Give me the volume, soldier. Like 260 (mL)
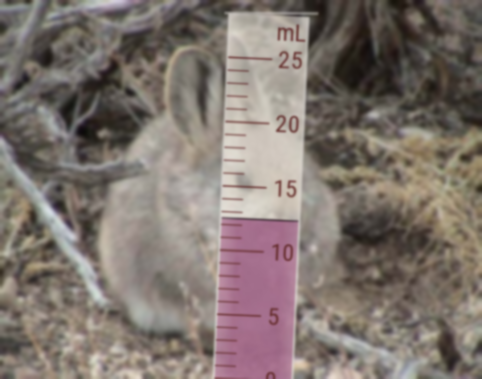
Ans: 12.5 (mL)
